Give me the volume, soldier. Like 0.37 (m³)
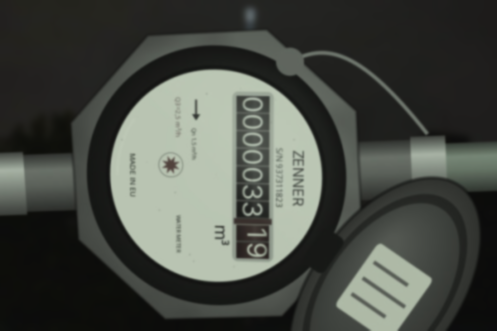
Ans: 33.19 (m³)
